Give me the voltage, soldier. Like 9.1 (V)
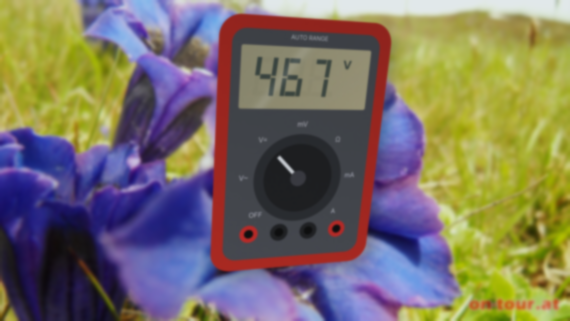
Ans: 467 (V)
